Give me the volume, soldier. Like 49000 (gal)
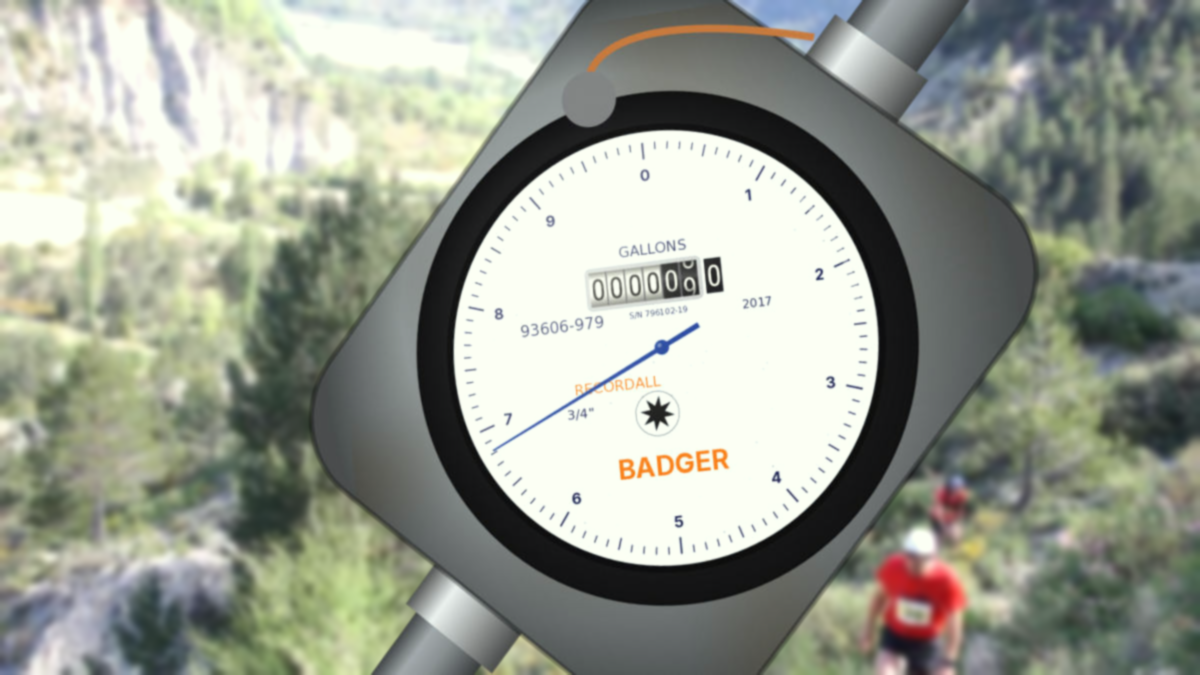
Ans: 86.8 (gal)
